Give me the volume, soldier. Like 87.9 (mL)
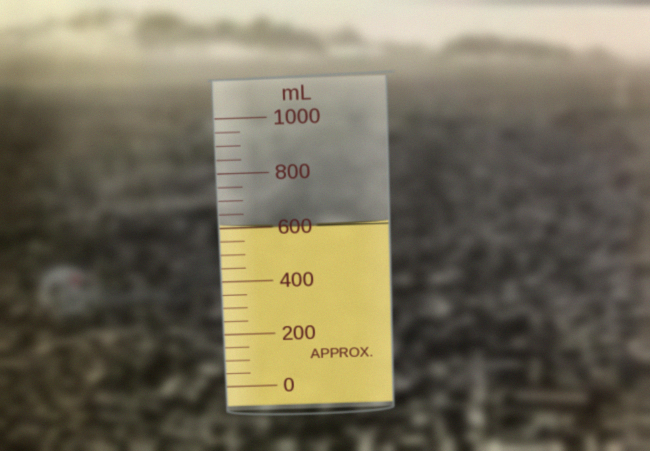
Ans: 600 (mL)
